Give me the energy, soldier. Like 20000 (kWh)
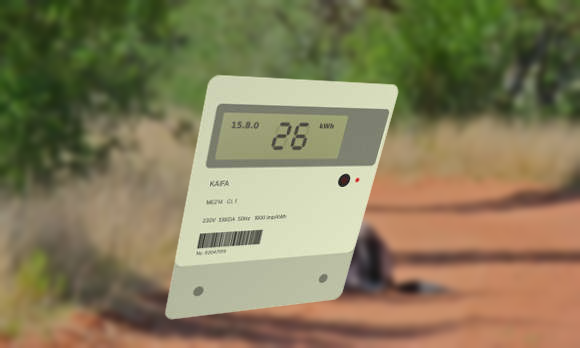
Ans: 26 (kWh)
